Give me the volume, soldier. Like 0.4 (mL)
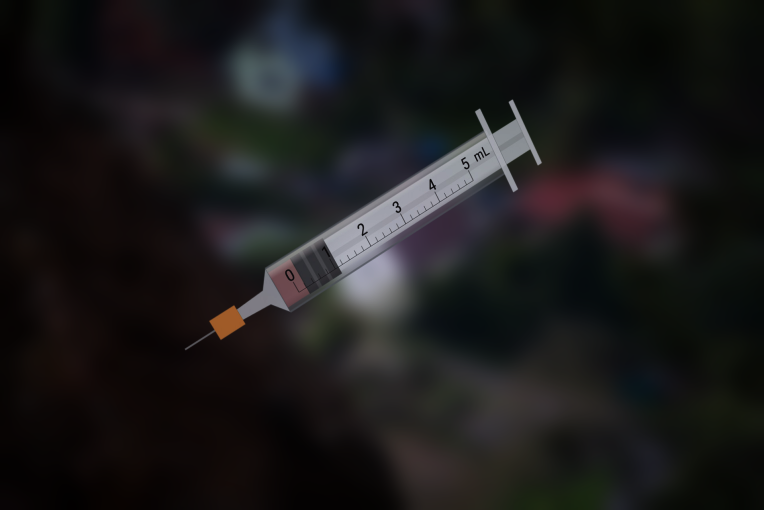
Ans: 0.2 (mL)
